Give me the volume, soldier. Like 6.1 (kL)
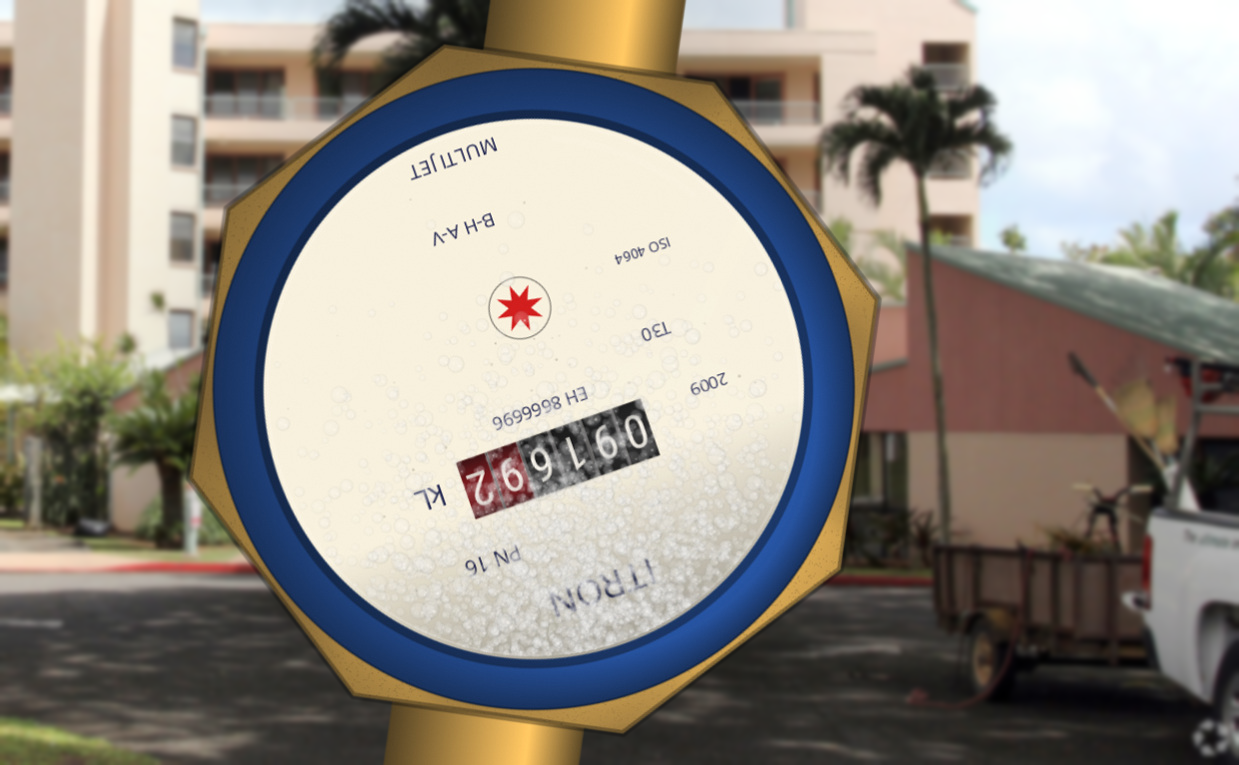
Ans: 916.92 (kL)
